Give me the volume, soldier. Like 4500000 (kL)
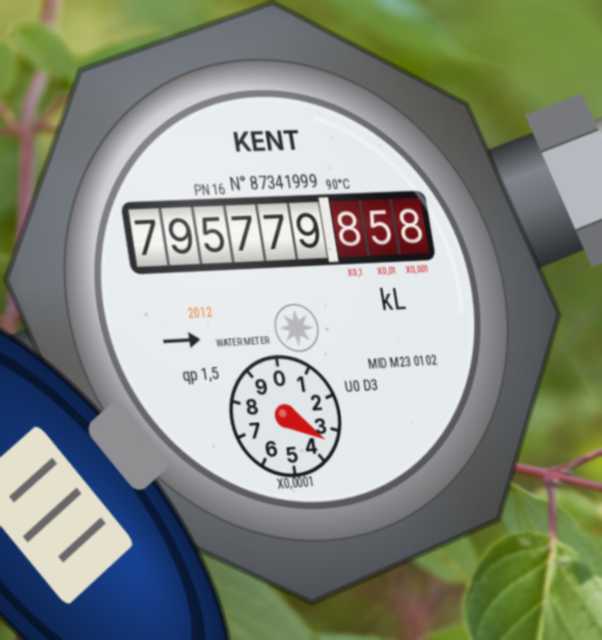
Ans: 795779.8583 (kL)
